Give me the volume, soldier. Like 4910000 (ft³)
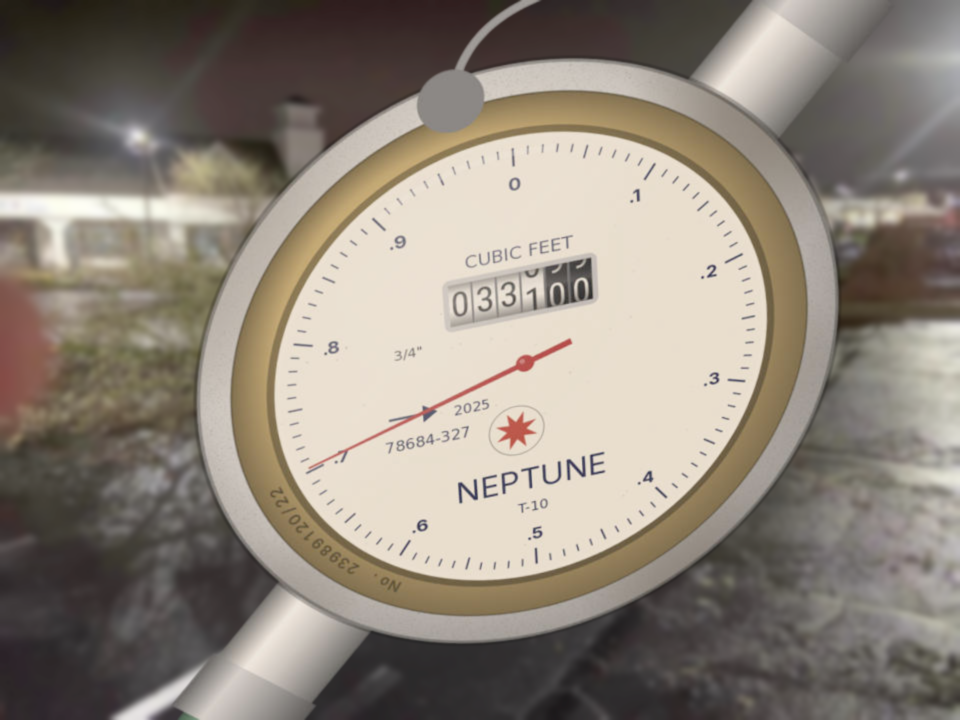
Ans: 33099.70 (ft³)
